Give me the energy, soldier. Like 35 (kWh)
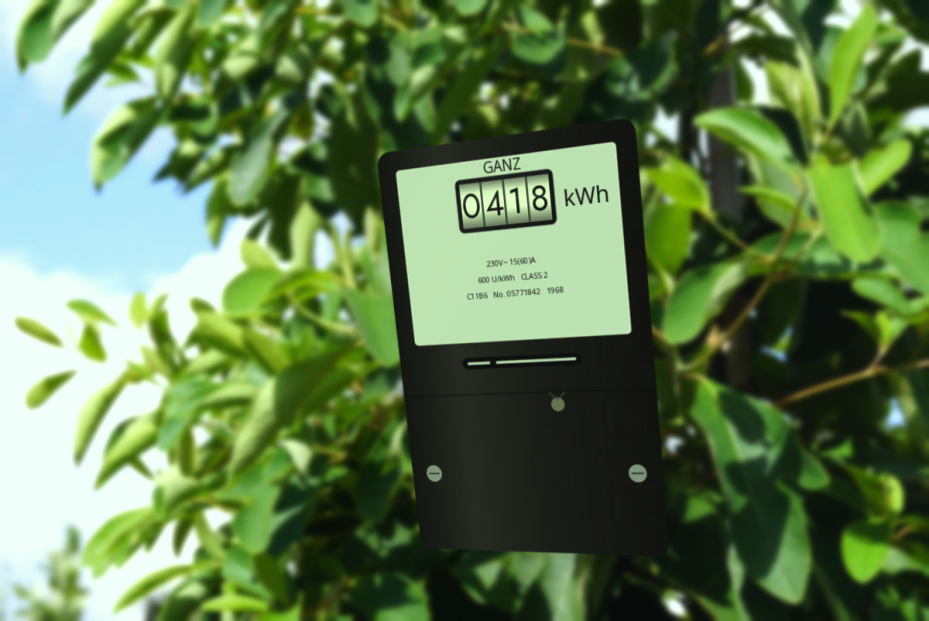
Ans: 418 (kWh)
